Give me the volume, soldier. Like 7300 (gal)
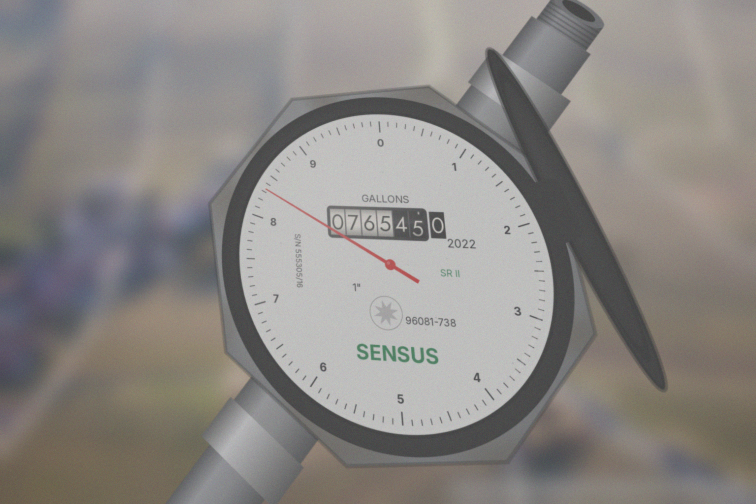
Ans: 765448.3 (gal)
